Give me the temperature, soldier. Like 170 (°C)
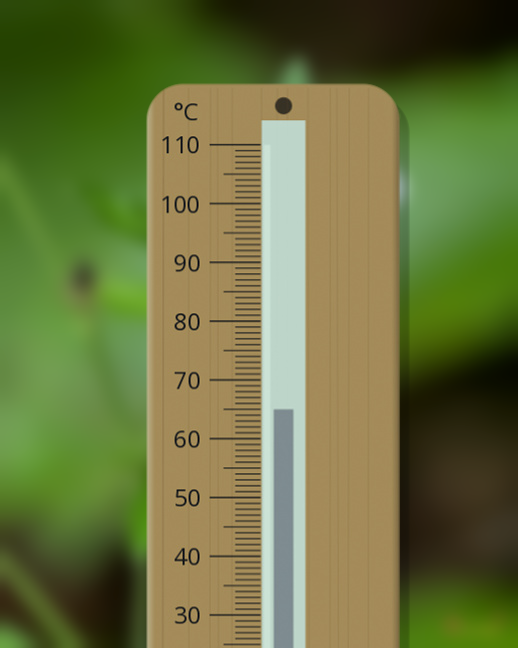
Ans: 65 (°C)
